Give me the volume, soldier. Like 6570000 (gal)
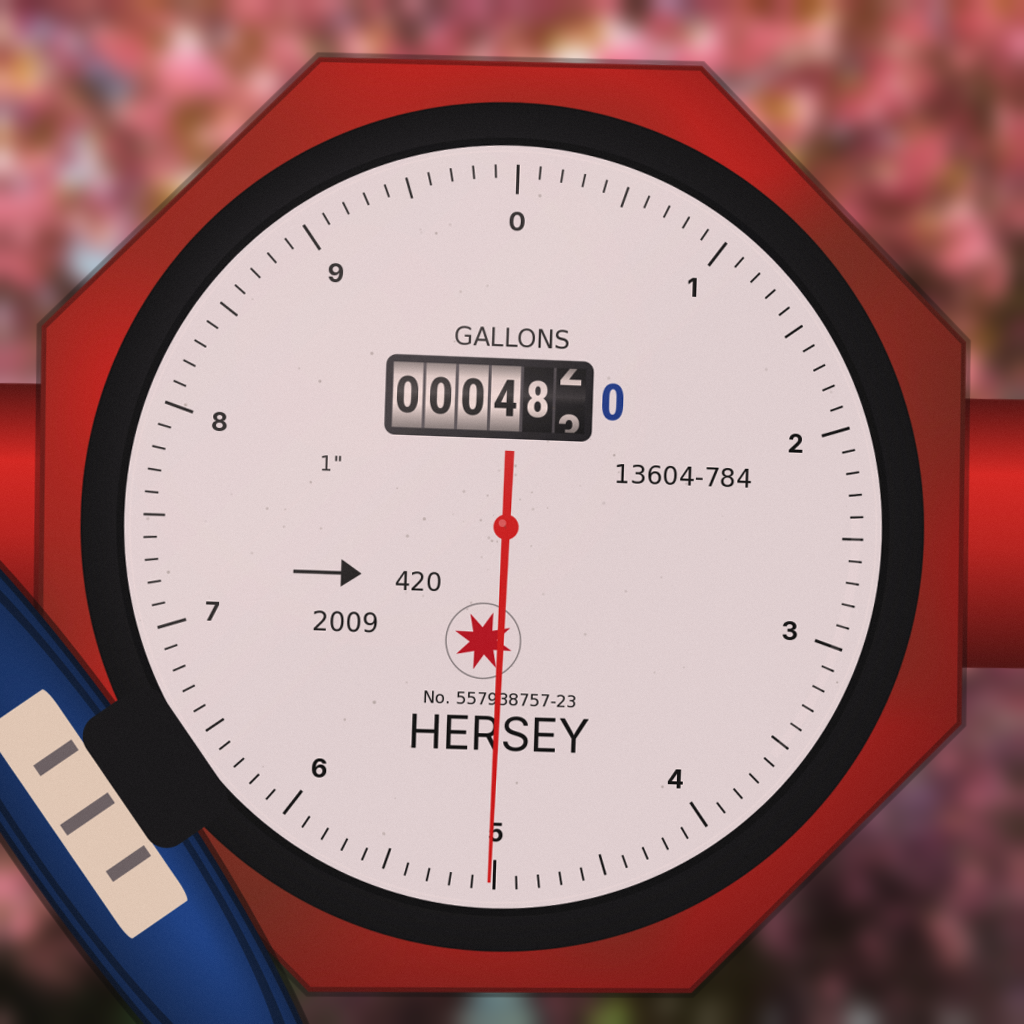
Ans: 4825.0 (gal)
